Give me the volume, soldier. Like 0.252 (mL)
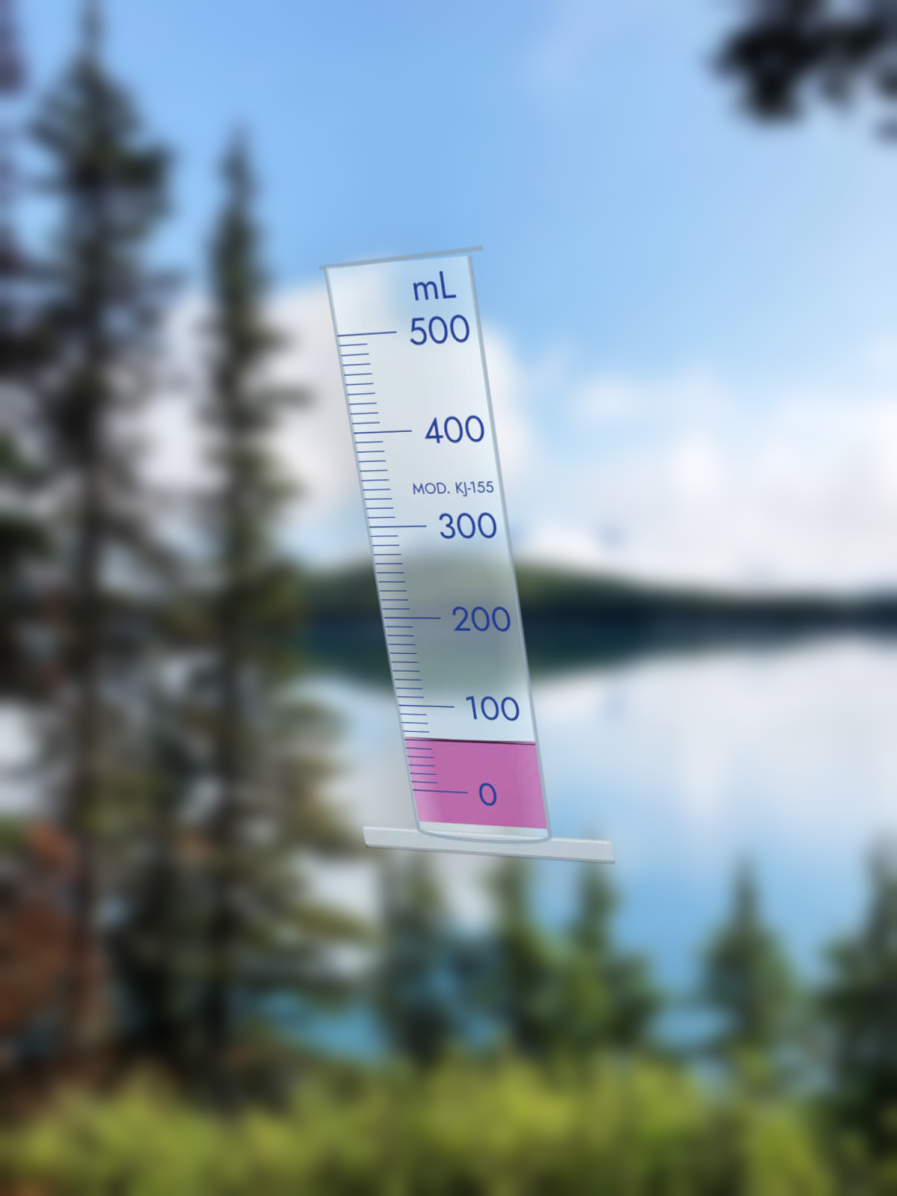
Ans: 60 (mL)
